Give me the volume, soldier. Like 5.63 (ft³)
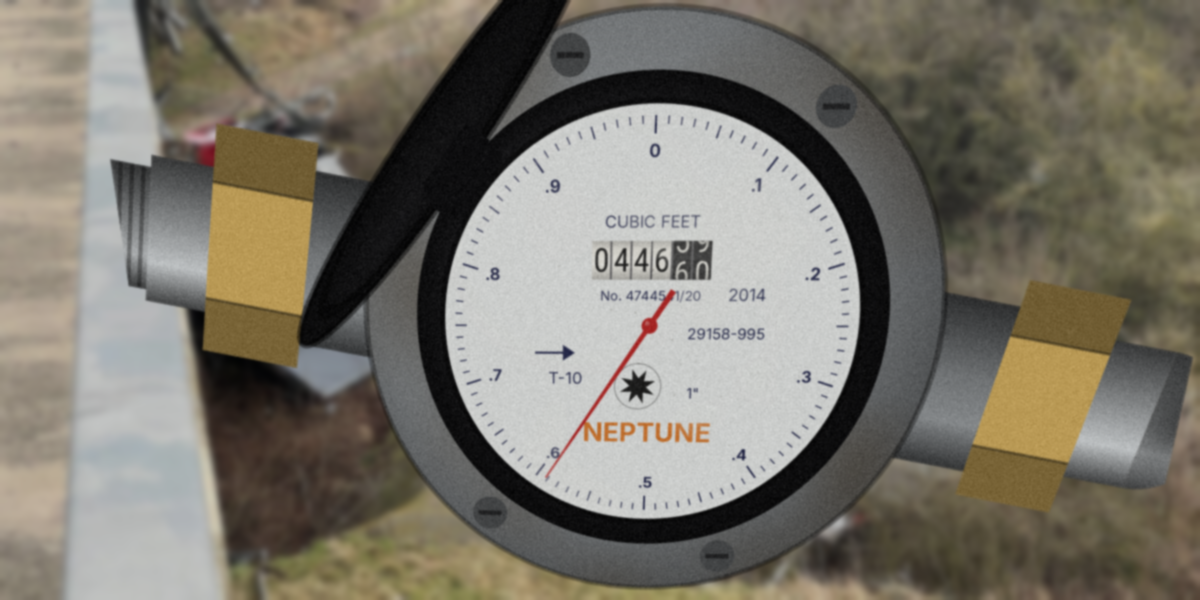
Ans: 44659.59 (ft³)
